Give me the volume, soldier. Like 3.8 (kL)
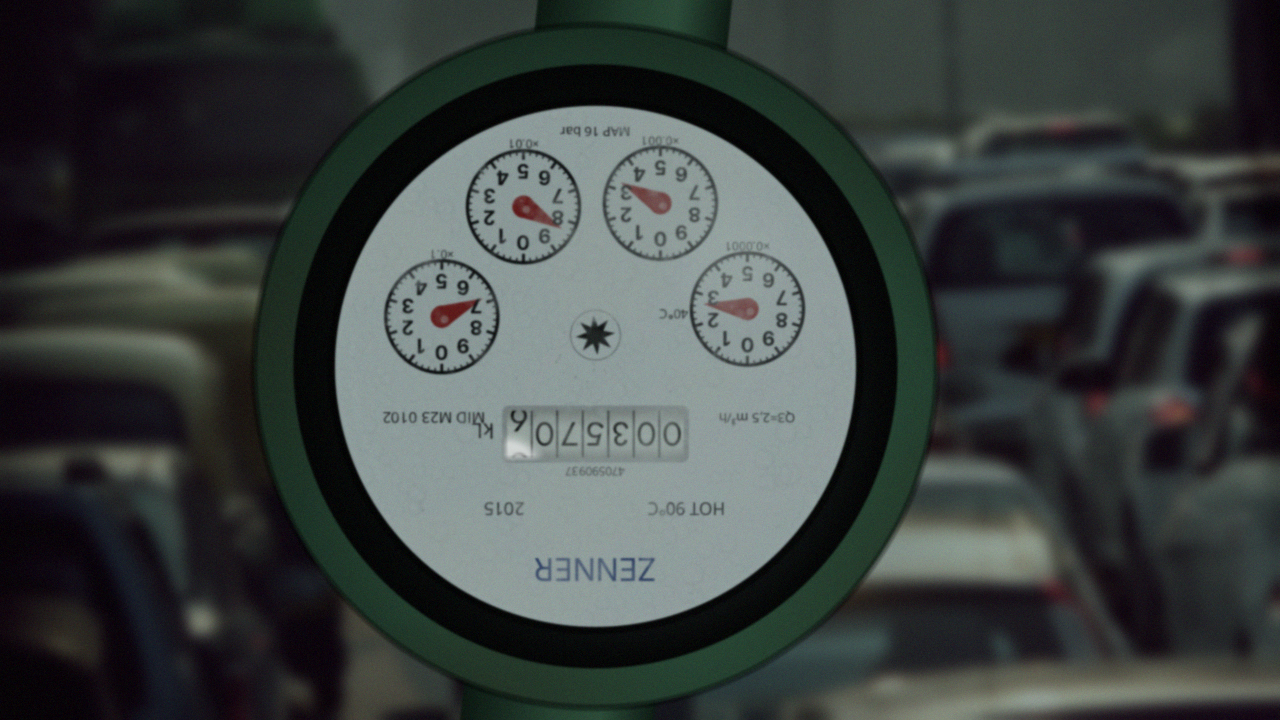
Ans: 35705.6832 (kL)
